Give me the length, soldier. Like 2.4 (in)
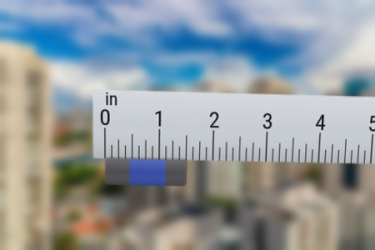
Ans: 1.5 (in)
